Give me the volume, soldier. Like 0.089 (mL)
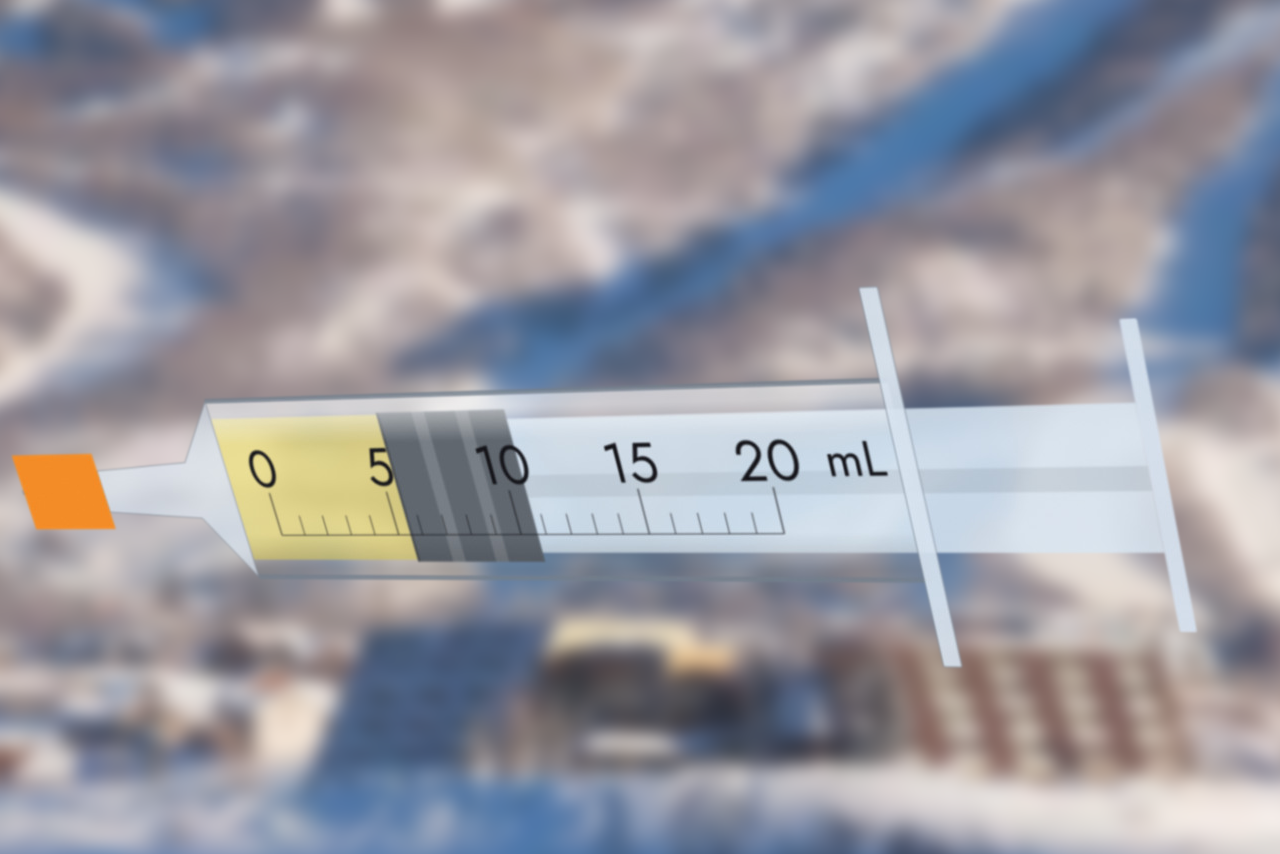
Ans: 5.5 (mL)
